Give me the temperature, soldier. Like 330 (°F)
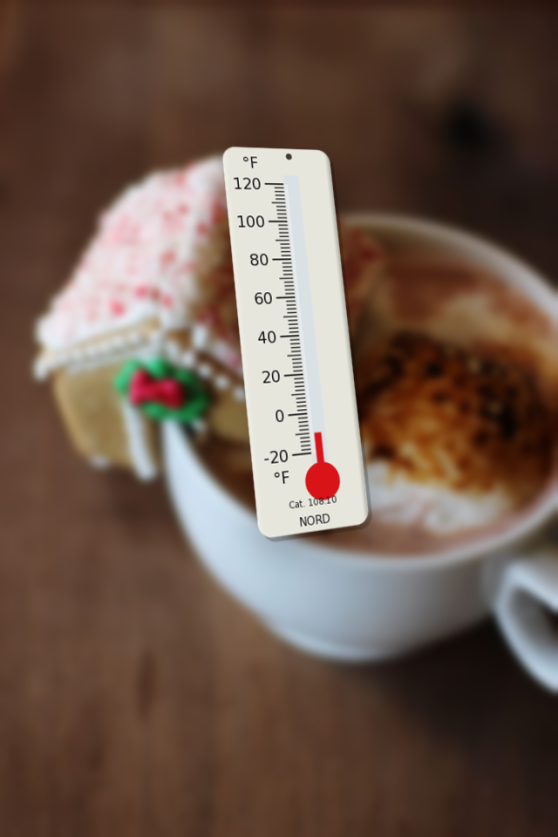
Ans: -10 (°F)
